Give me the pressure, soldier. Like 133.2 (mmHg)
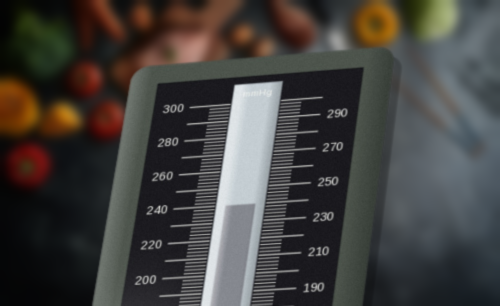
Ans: 240 (mmHg)
